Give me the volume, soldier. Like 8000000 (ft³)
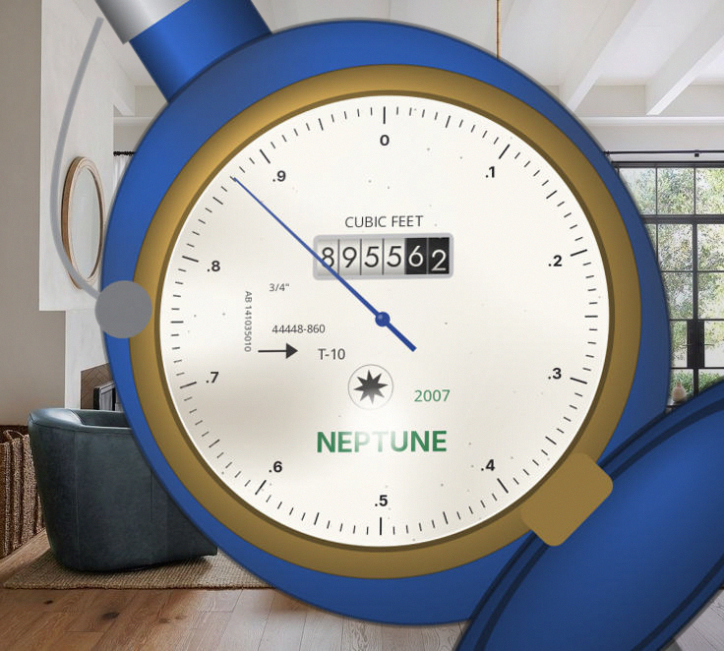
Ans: 895561.87 (ft³)
